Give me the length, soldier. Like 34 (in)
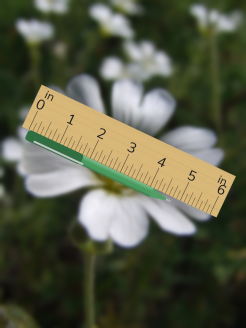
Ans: 4.75 (in)
